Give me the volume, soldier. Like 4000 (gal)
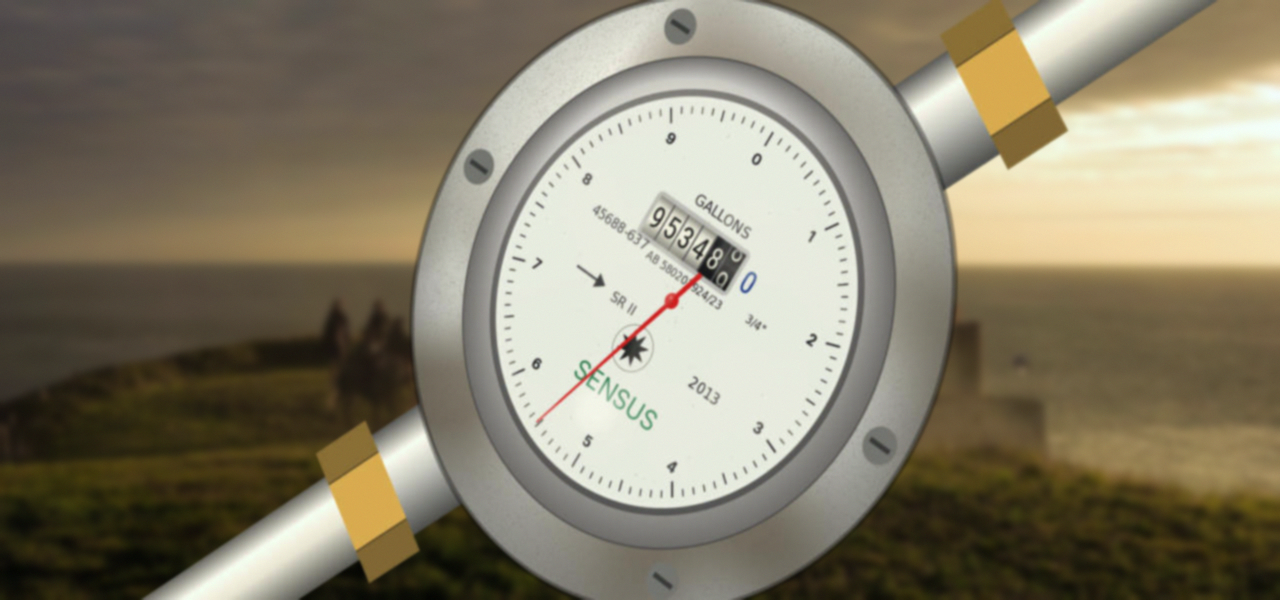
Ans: 9534885.5 (gal)
